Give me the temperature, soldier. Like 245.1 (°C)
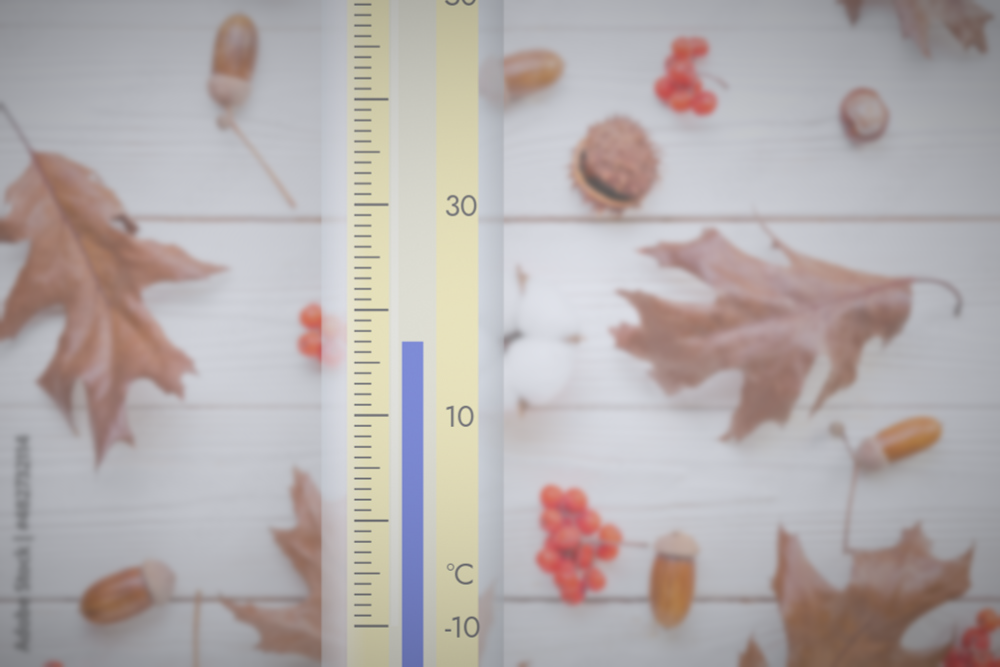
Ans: 17 (°C)
